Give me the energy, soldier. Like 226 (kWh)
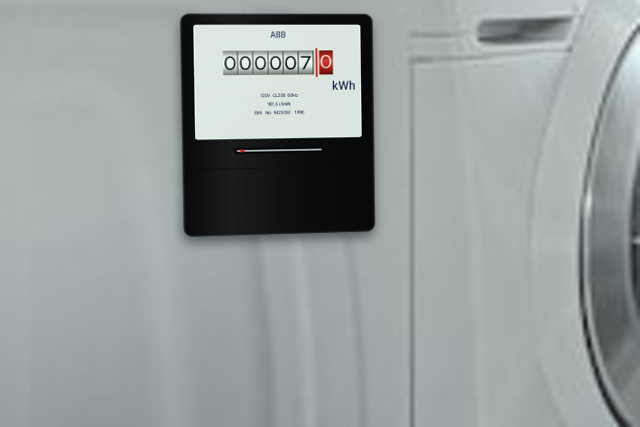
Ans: 7.0 (kWh)
